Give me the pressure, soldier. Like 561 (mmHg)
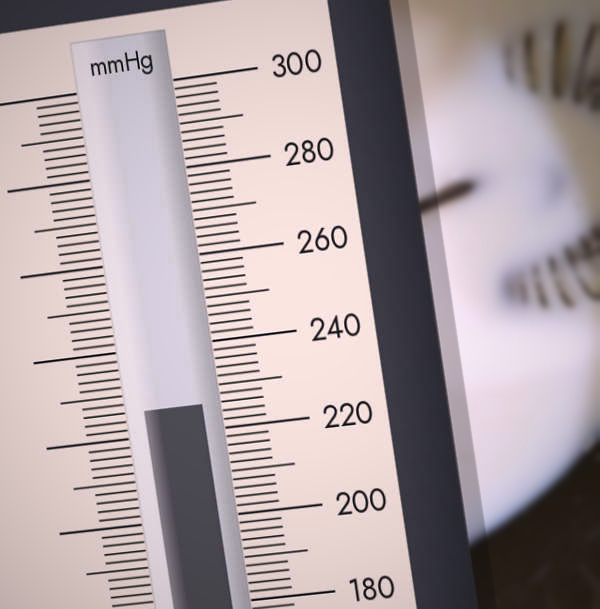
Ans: 226 (mmHg)
